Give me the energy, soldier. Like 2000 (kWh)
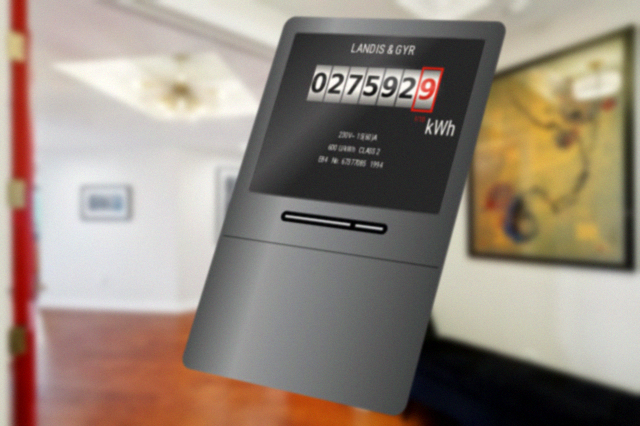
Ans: 27592.9 (kWh)
